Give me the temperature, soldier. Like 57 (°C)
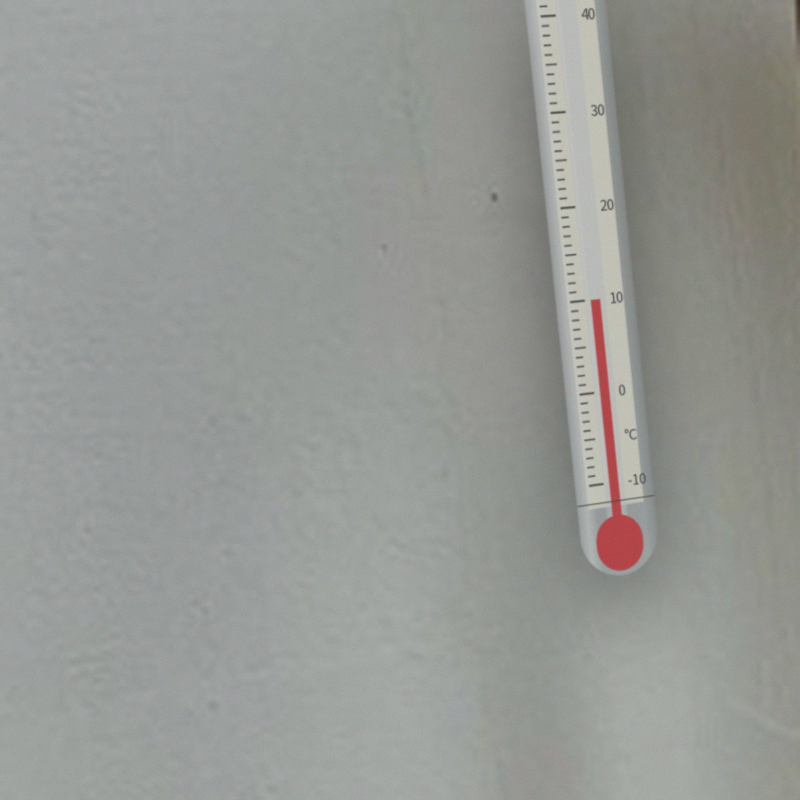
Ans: 10 (°C)
